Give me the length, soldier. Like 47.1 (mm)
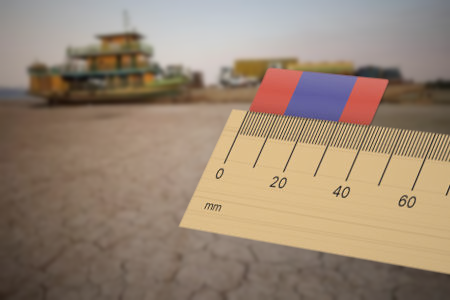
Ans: 40 (mm)
